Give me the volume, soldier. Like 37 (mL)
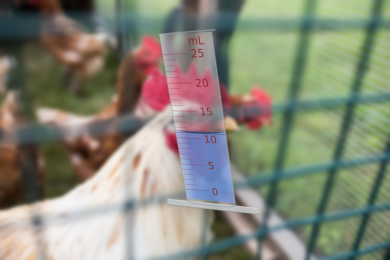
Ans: 11 (mL)
